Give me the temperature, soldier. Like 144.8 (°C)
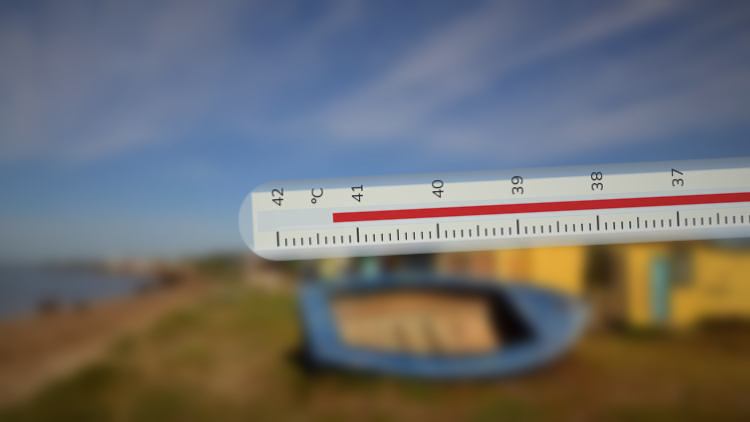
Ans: 41.3 (°C)
